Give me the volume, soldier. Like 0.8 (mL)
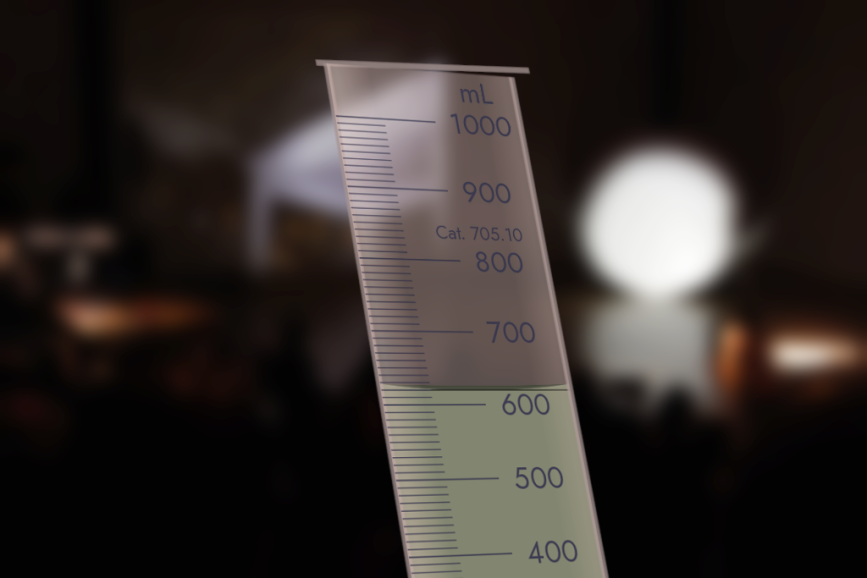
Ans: 620 (mL)
